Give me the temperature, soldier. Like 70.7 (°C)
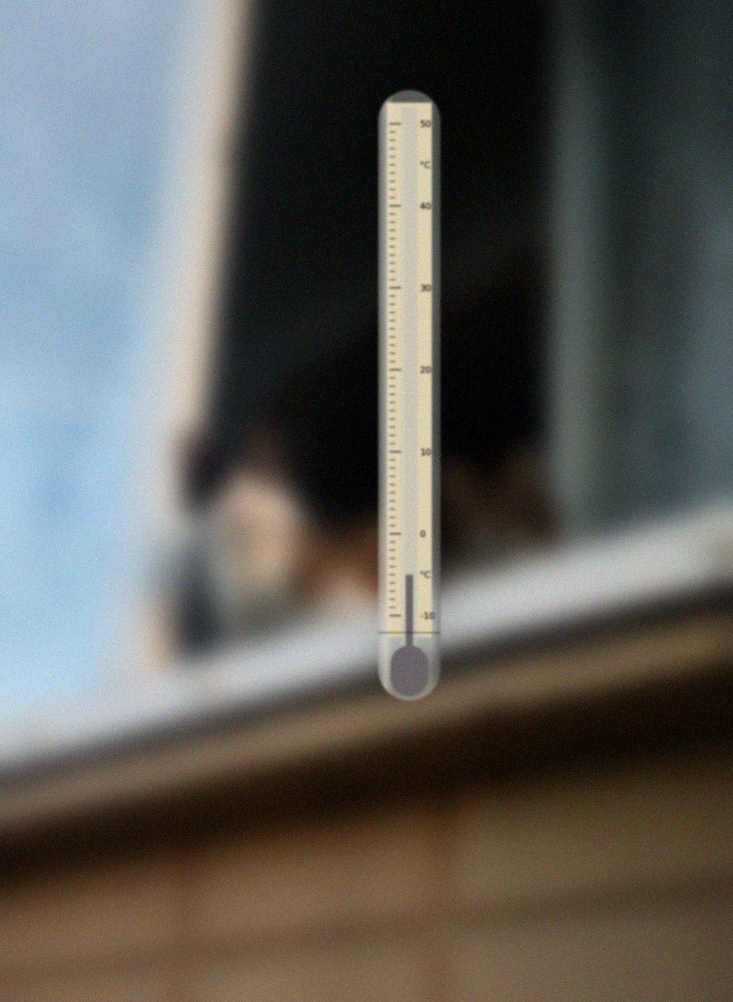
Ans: -5 (°C)
